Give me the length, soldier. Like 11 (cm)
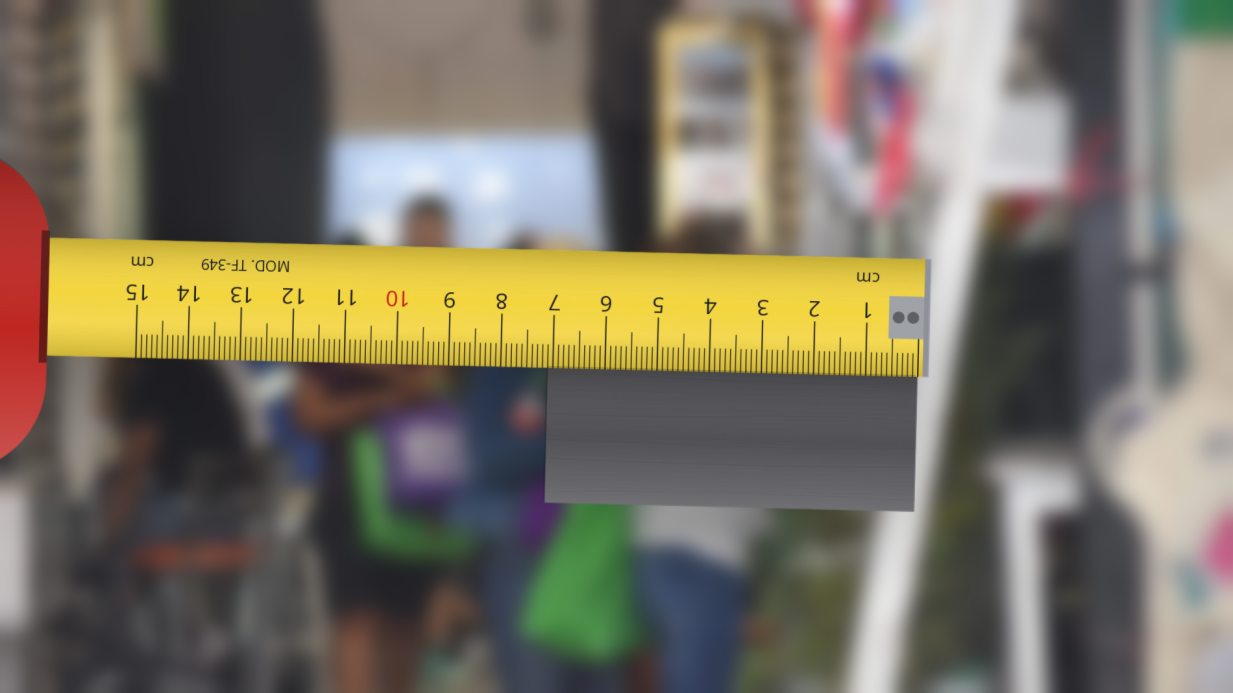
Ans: 7.1 (cm)
